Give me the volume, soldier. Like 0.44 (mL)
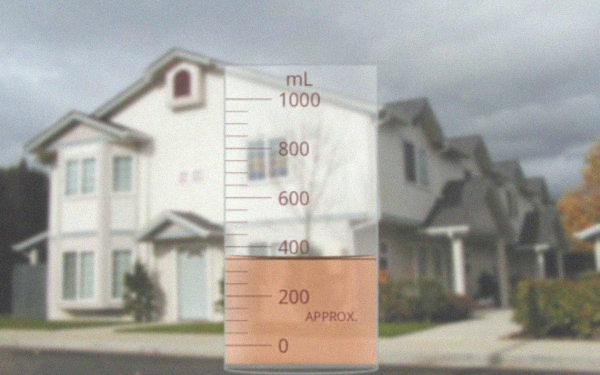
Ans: 350 (mL)
